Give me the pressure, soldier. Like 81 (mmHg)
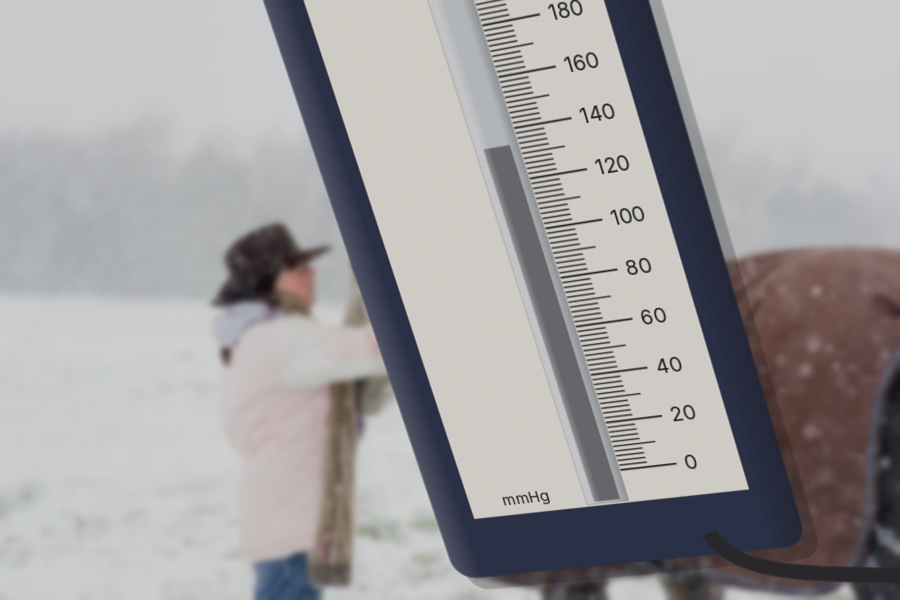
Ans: 134 (mmHg)
